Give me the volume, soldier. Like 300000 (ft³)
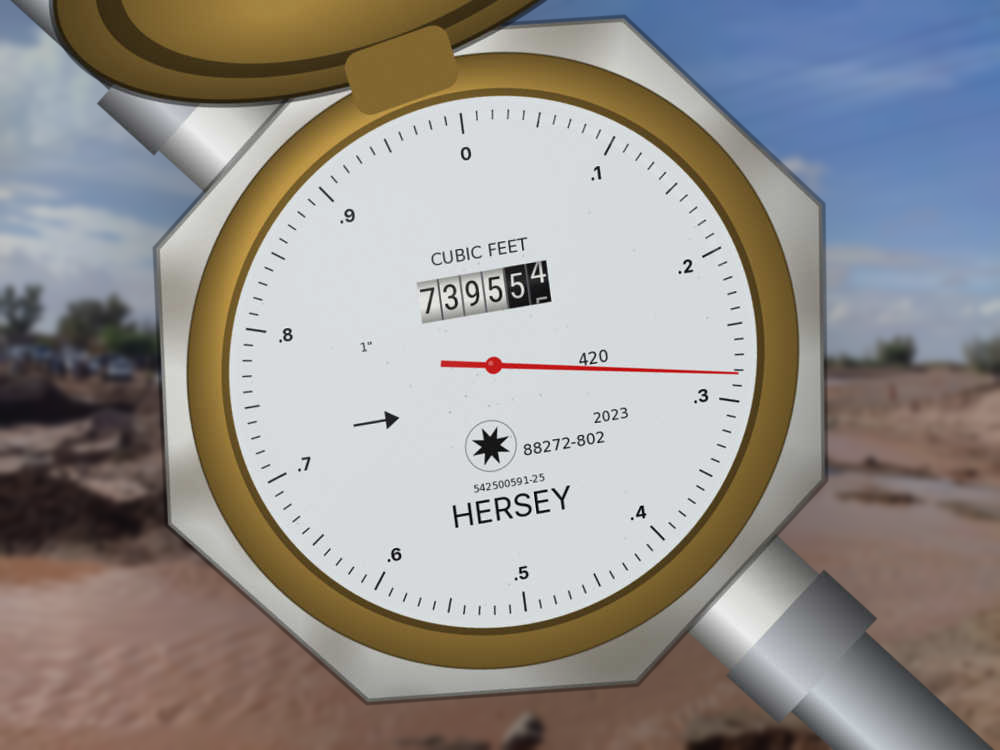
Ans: 739554.28 (ft³)
